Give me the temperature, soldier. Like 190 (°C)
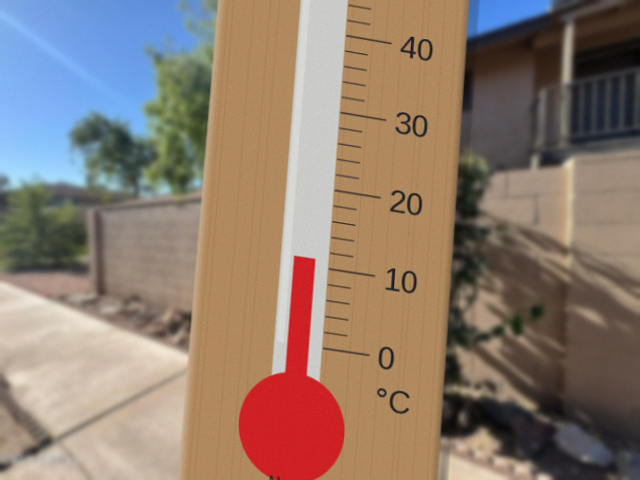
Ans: 11 (°C)
